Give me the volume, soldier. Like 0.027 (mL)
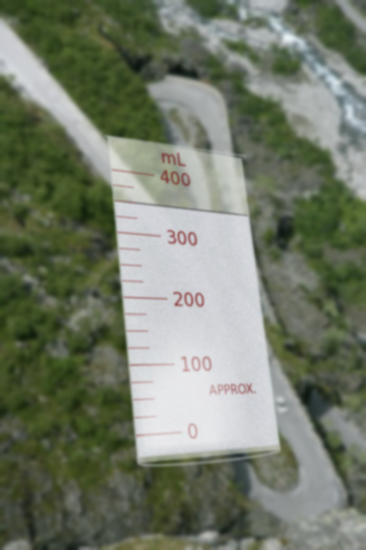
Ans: 350 (mL)
